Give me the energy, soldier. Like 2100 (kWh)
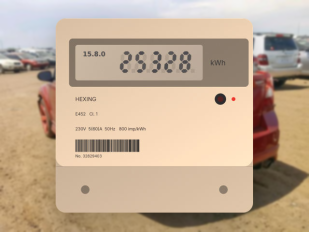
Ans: 25328 (kWh)
